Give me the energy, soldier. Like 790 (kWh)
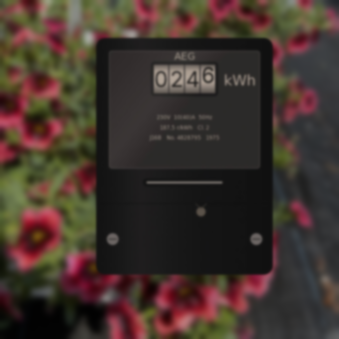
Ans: 246 (kWh)
